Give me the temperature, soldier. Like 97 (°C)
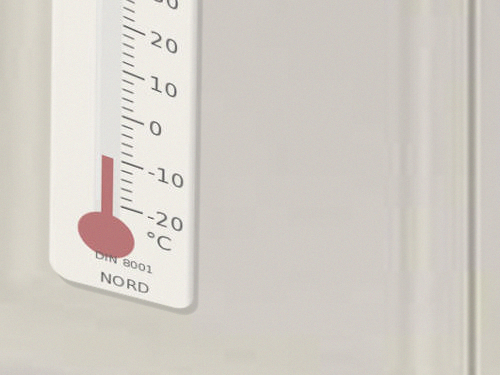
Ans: -10 (°C)
